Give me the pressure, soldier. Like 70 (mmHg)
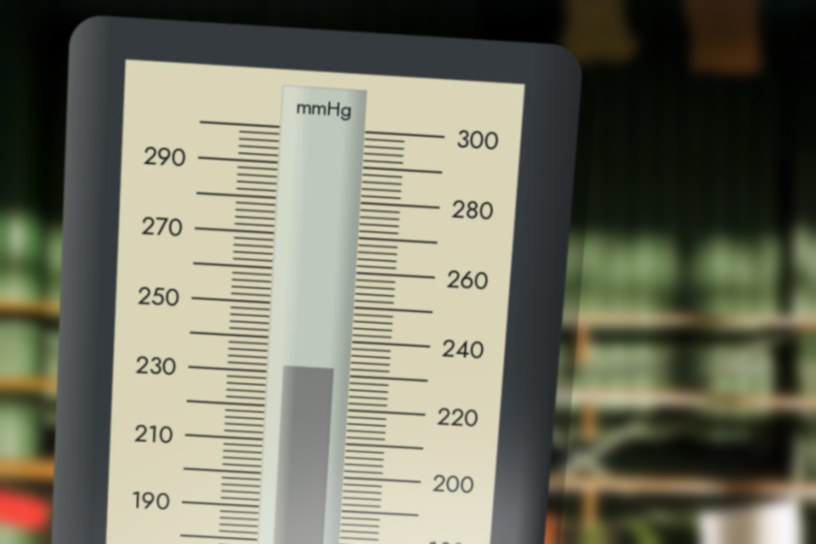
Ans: 232 (mmHg)
